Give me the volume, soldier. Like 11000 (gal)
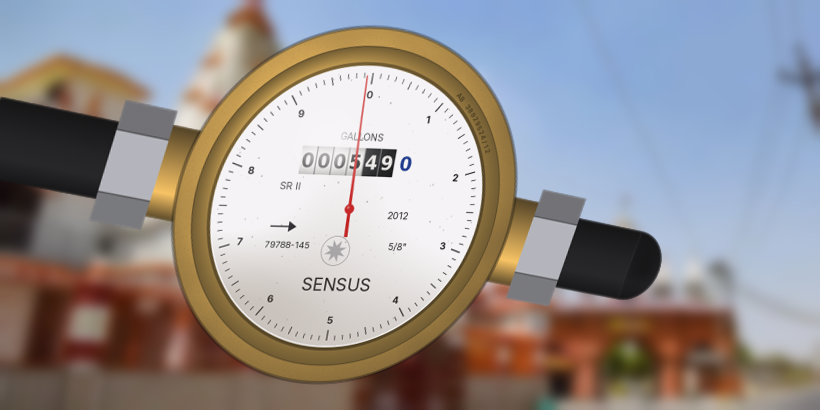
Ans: 5489.9 (gal)
